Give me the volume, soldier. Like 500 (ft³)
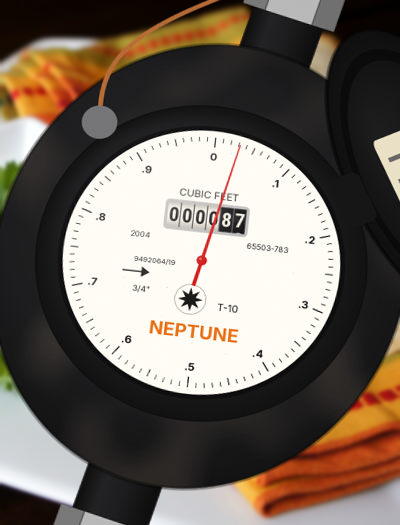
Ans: 87.03 (ft³)
